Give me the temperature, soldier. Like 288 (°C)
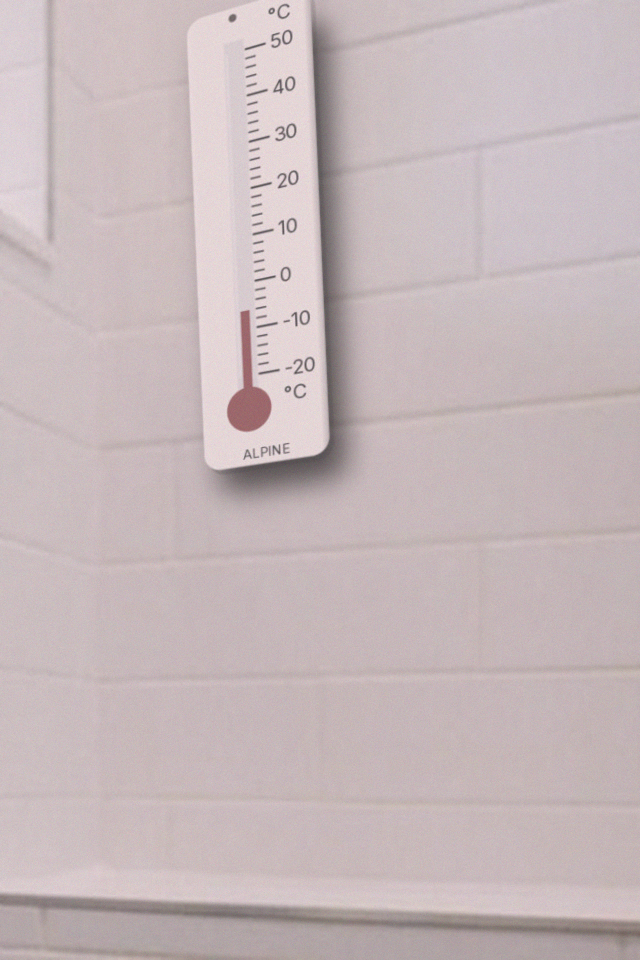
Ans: -6 (°C)
